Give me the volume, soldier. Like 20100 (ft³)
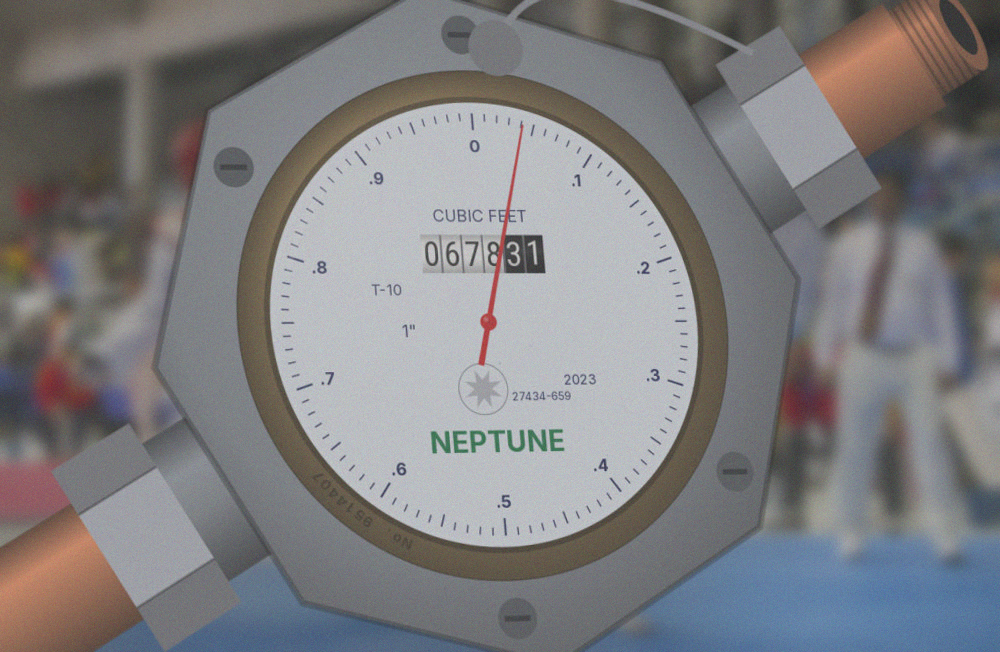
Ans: 67831.04 (ft³)
